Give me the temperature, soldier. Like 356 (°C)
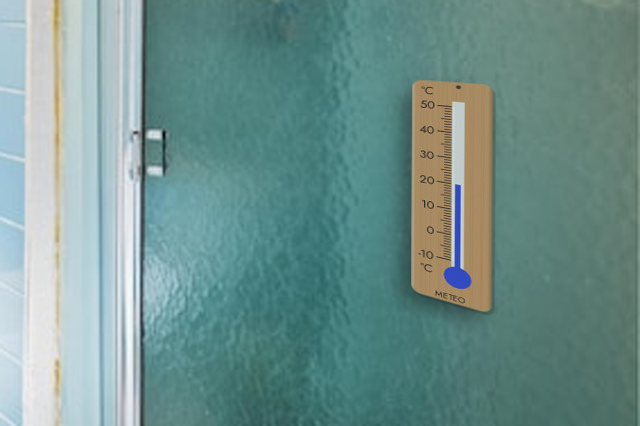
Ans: 20 (°C)
